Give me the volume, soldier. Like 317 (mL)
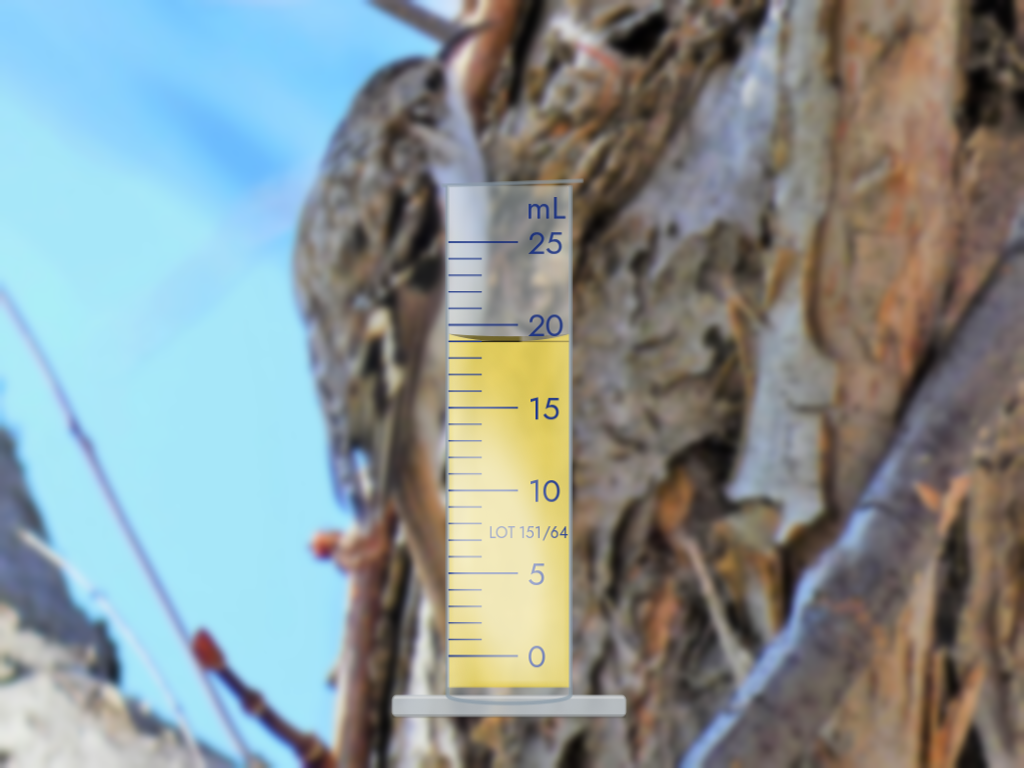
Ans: 19 (mL)
